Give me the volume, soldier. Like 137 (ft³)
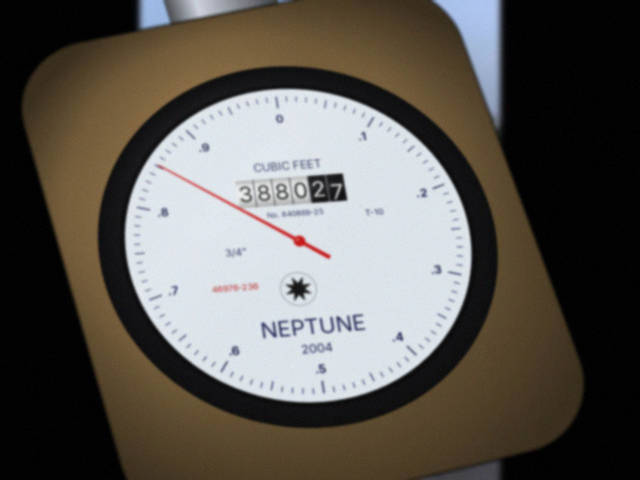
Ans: 388026.85 (ft³)
